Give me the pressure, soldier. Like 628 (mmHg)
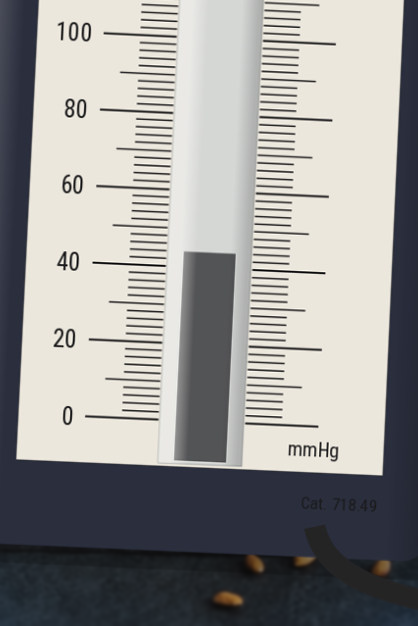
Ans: 44 (mmHg)
